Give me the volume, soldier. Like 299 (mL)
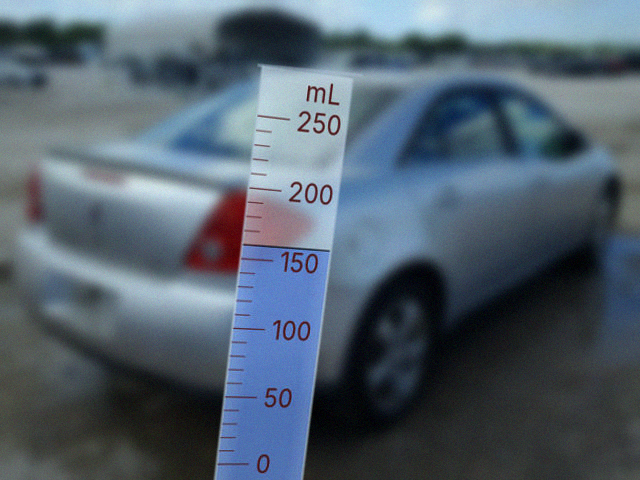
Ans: 160 (mL)
